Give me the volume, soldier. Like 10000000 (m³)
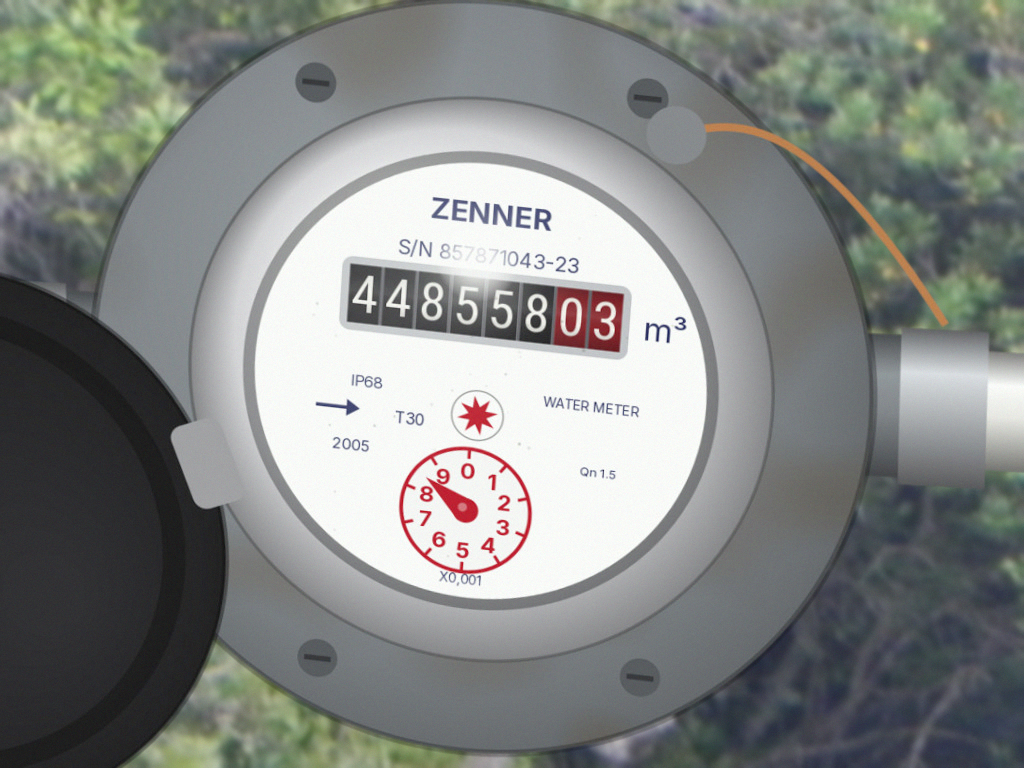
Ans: 448558.038 (m³)
